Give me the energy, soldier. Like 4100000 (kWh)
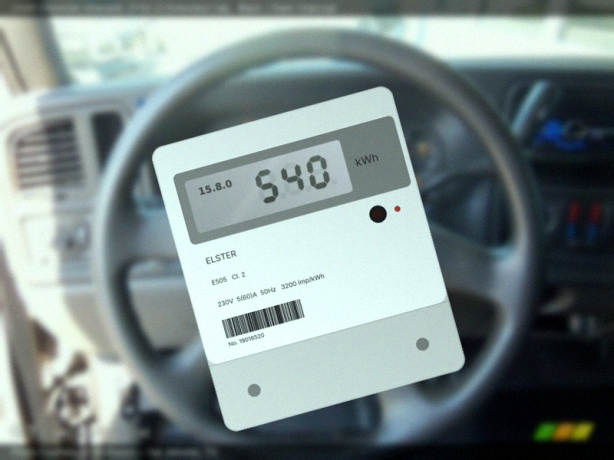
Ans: 540 (kWh)
